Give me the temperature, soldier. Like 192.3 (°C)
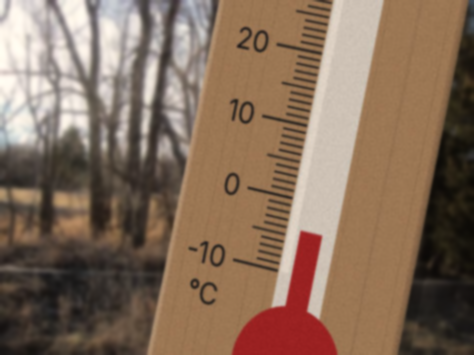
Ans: -4 (°C)
